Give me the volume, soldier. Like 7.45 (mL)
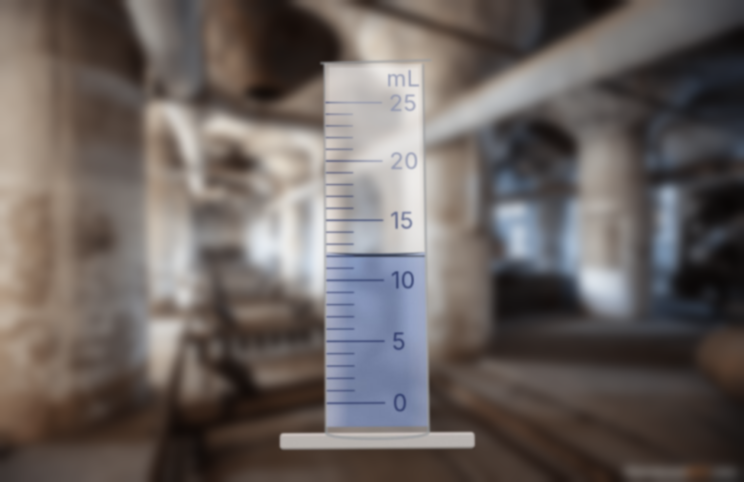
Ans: 12 (mL)
